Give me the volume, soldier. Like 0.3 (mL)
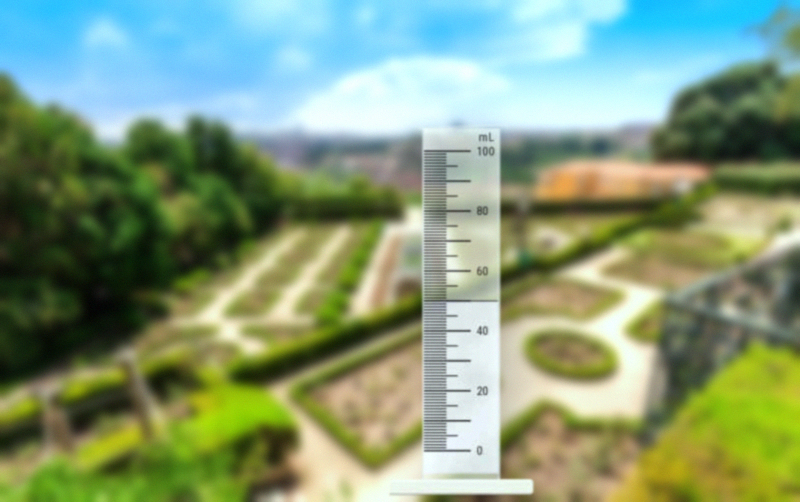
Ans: 50 (mL)
